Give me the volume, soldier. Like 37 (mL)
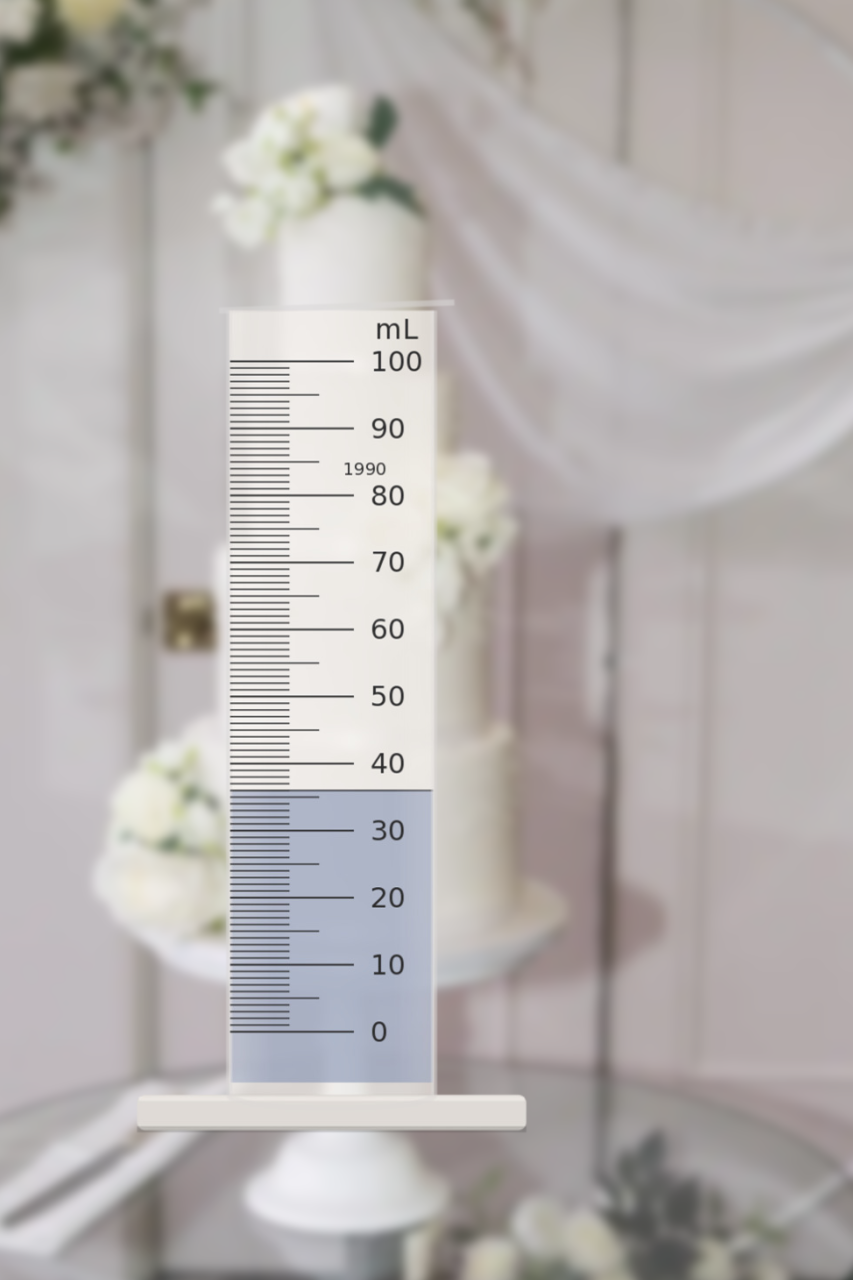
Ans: 36 (mL)
